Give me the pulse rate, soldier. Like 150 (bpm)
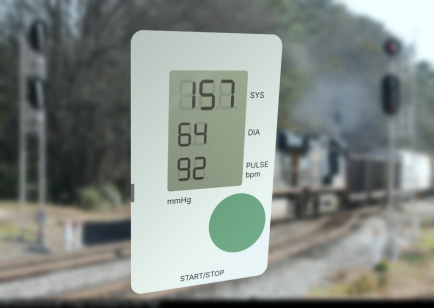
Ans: 92 (bpm)
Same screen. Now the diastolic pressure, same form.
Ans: 64 (mmHg)
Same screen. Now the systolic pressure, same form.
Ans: 157 (mmHg)
